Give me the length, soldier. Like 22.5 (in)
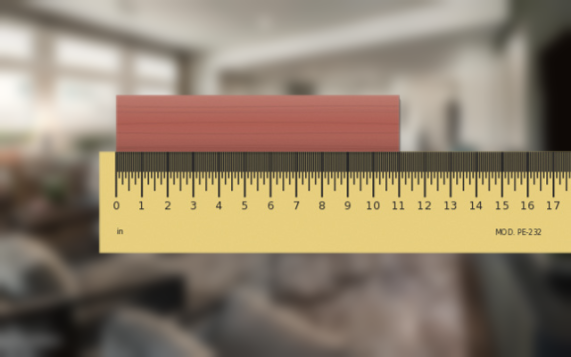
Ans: 11 (in)
